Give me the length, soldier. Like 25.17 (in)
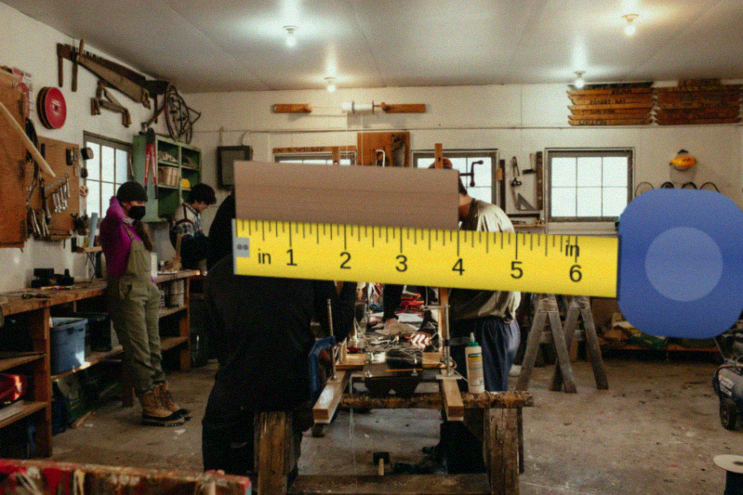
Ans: 4 (in)
